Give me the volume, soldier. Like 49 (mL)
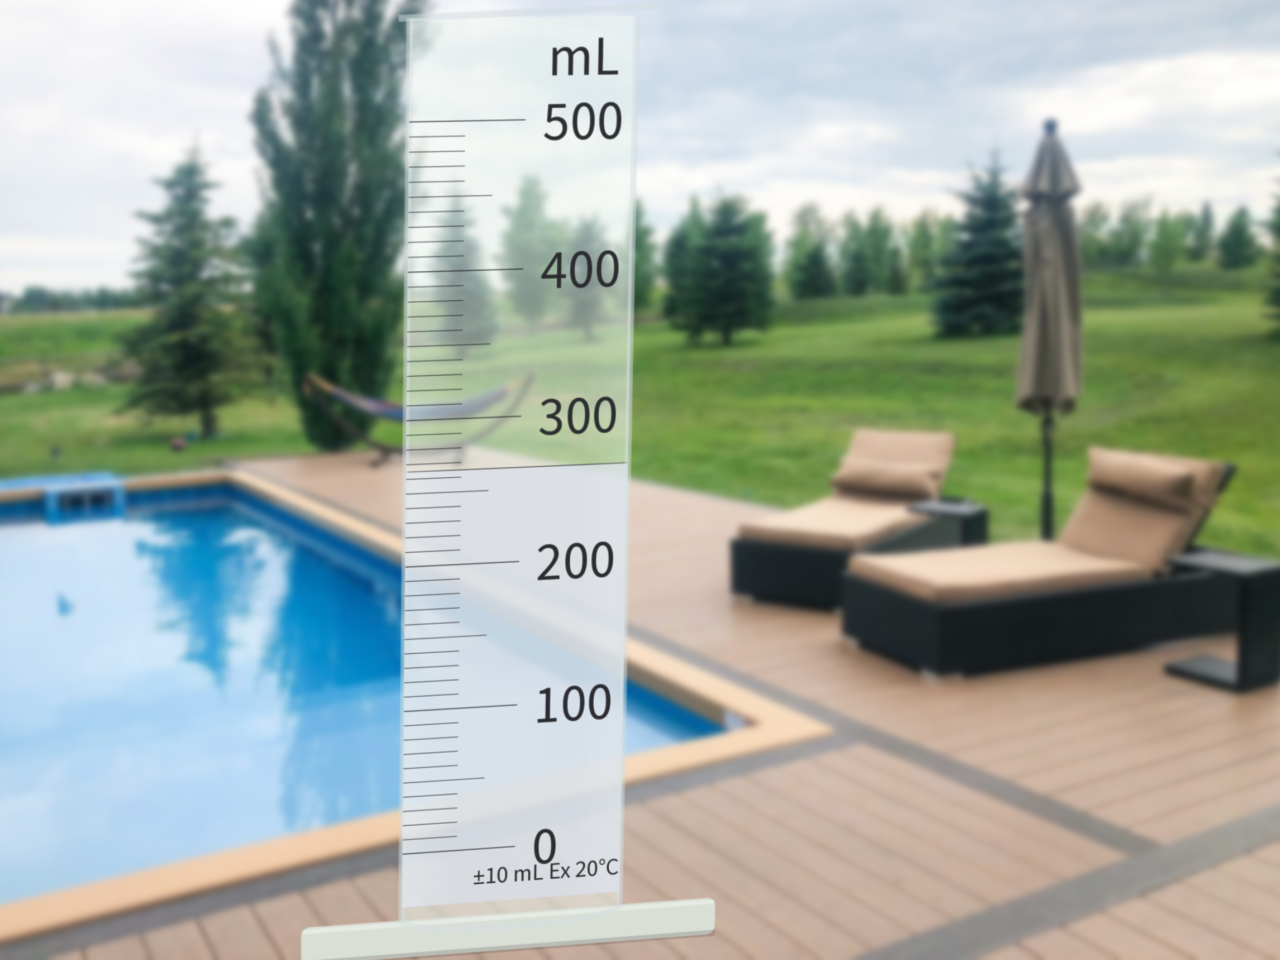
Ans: 265 (mL)
